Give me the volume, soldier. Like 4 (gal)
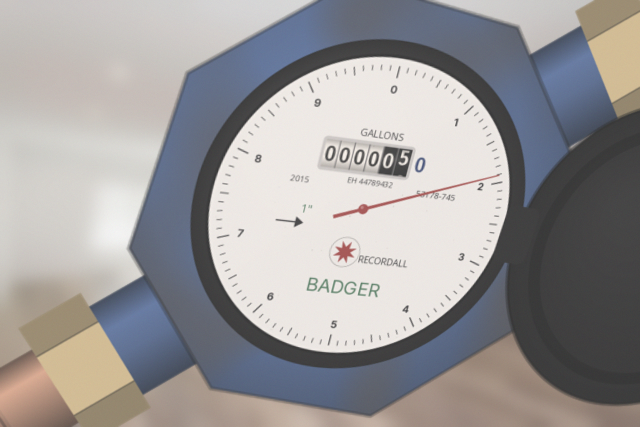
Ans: 51.9 (gal)
